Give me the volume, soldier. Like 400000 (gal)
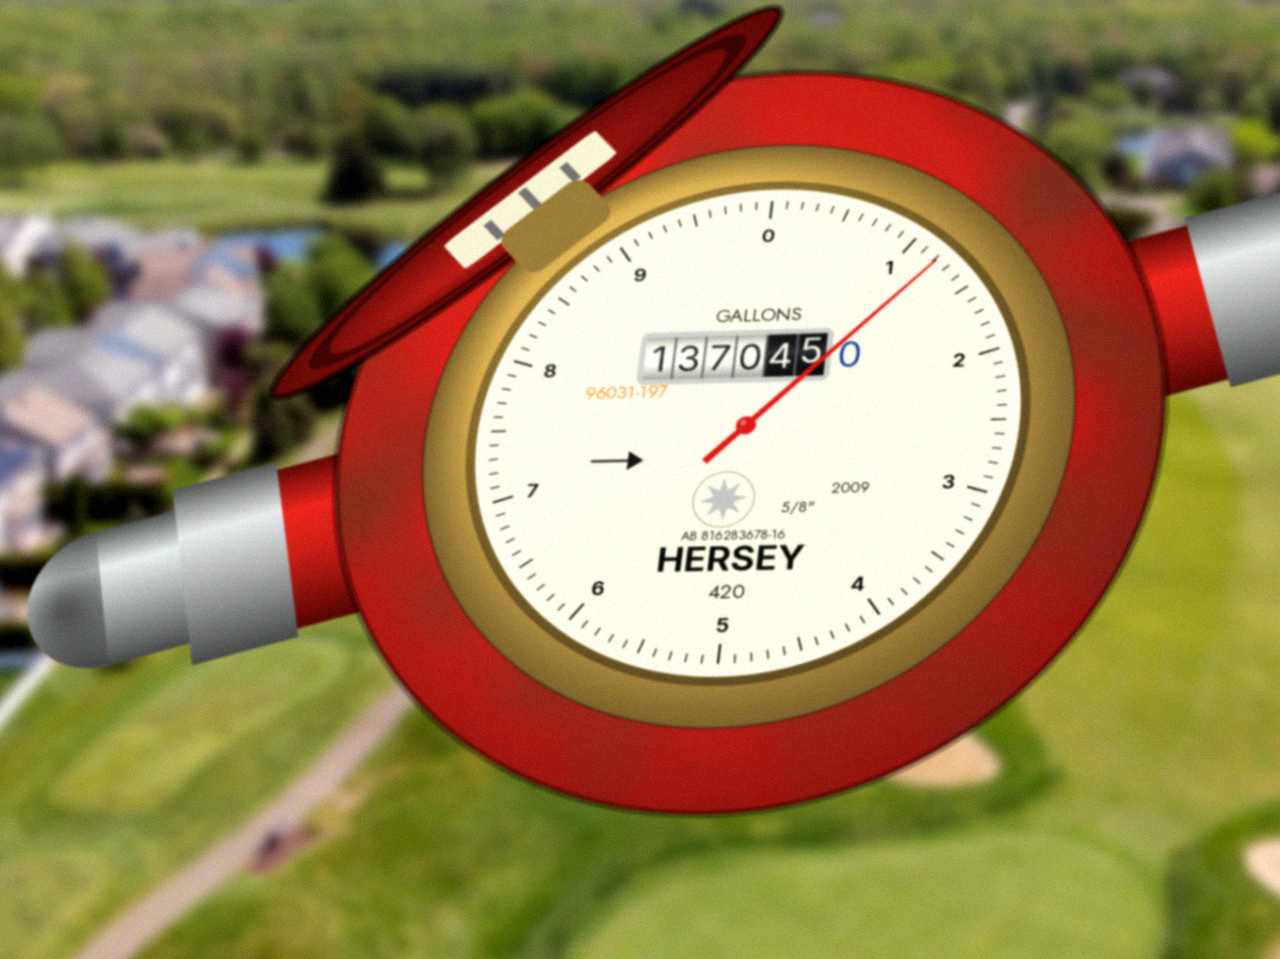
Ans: 1370451.2 (gal)
